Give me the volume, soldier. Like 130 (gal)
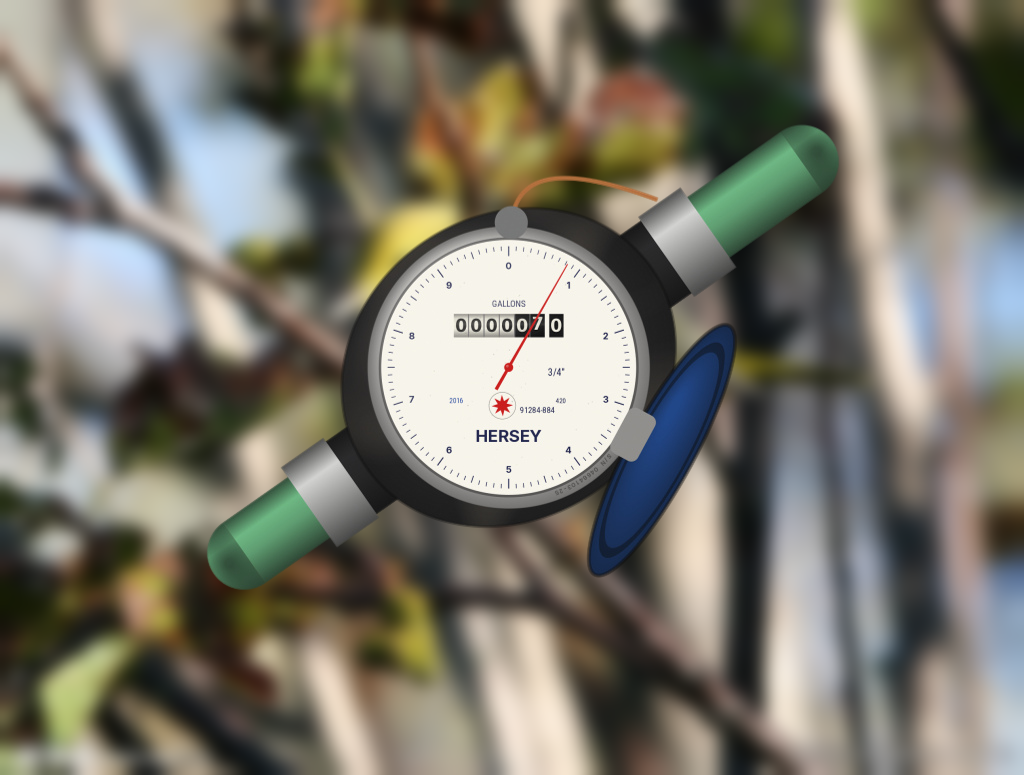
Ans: 70.8 (gal)
